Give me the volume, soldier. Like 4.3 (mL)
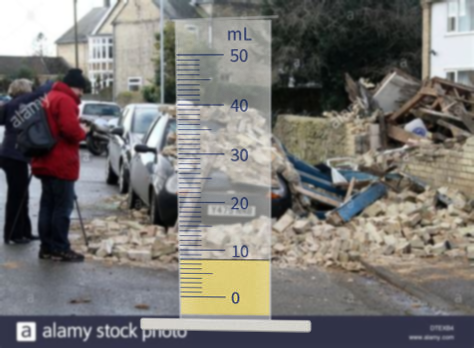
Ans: 8 (mL)
